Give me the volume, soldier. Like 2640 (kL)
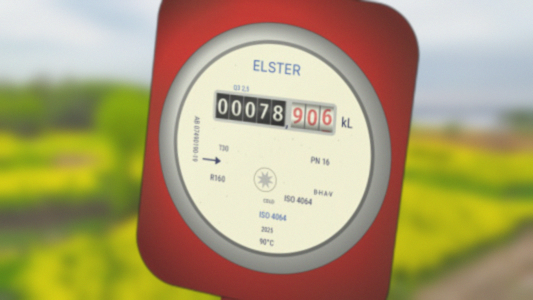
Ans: 78.906 (kL)
